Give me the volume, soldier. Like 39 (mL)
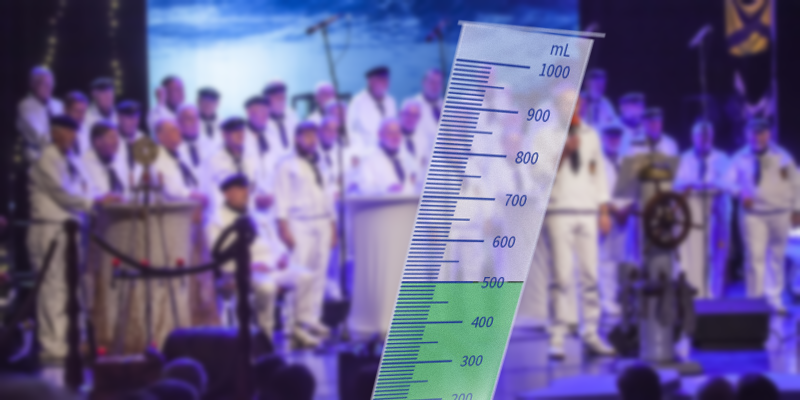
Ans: 500 (mL)
